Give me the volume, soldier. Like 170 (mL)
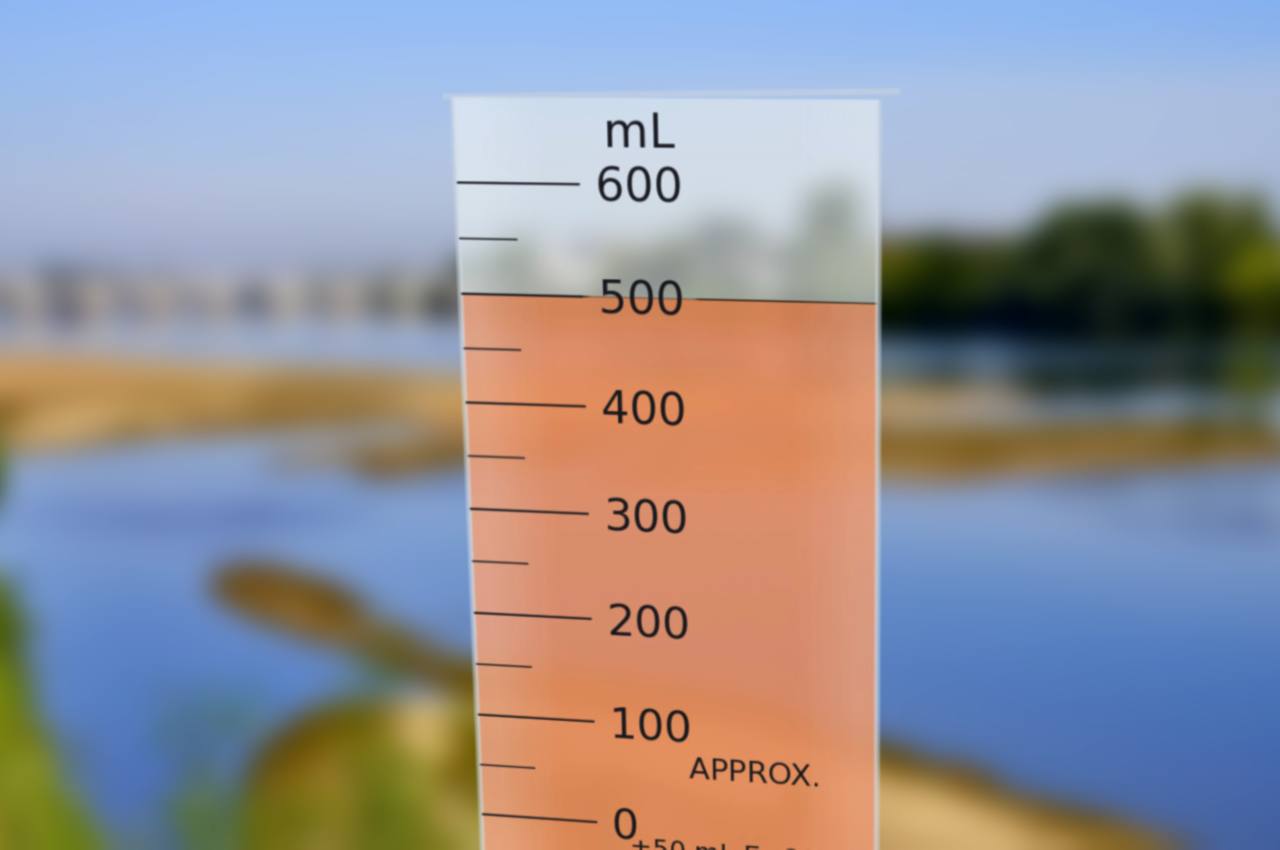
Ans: 500 (mL)
